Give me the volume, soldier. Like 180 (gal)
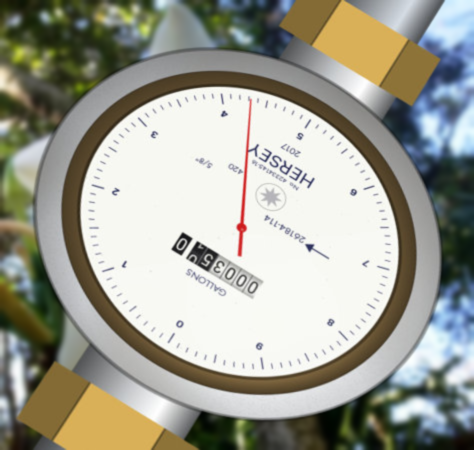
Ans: 3504.3 (gal)
